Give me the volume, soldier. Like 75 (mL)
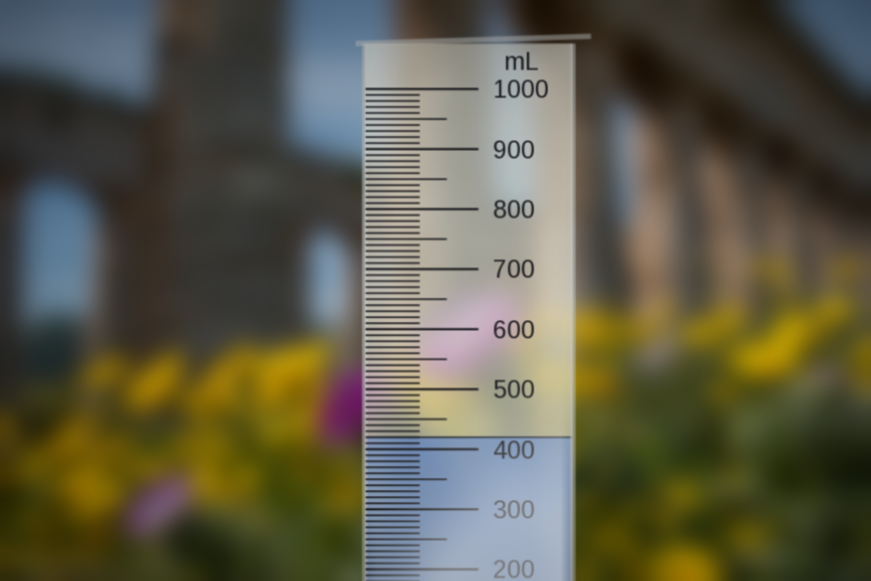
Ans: 420 (mL)
